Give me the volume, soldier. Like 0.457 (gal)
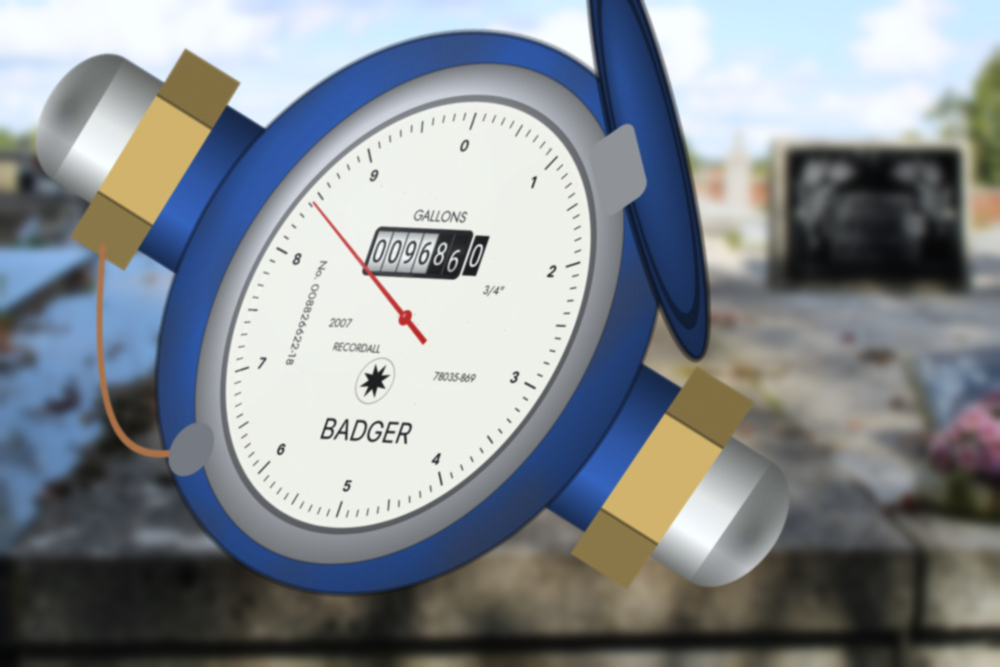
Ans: 96858.4 (gal)
